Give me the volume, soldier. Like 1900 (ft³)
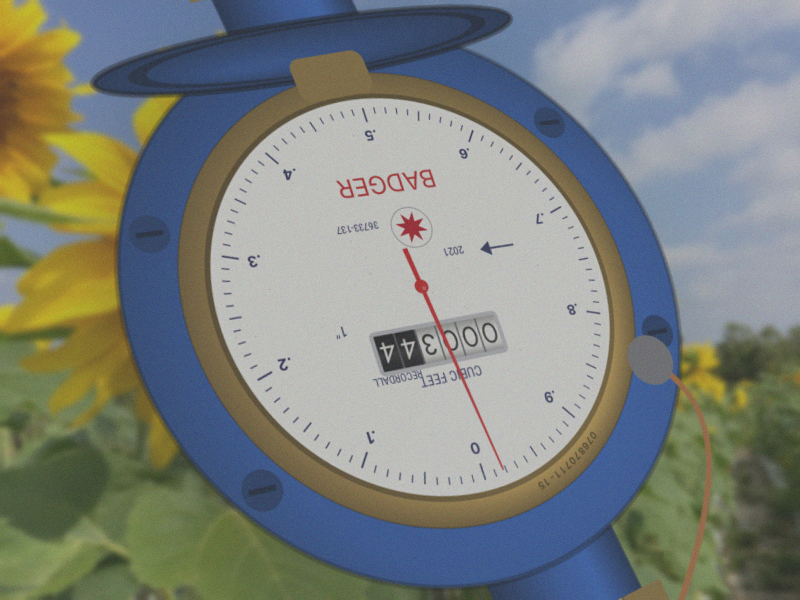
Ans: 343.98 (ft³)
